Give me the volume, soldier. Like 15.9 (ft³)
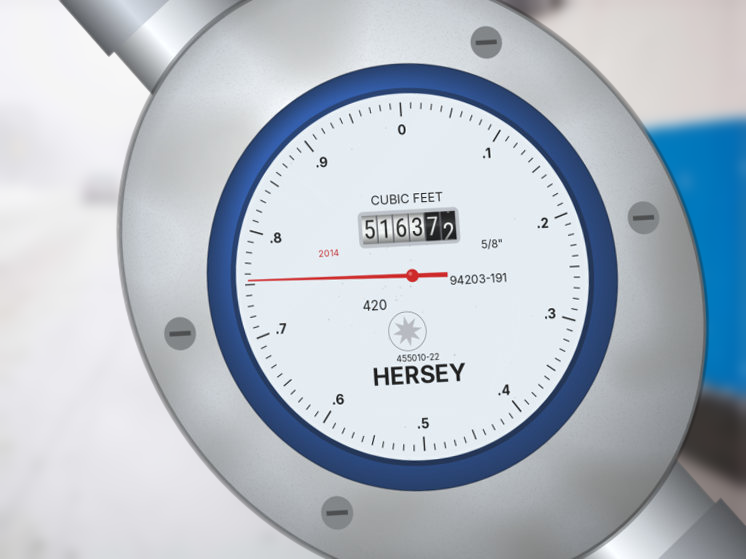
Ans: 516371.75 (ft³)
